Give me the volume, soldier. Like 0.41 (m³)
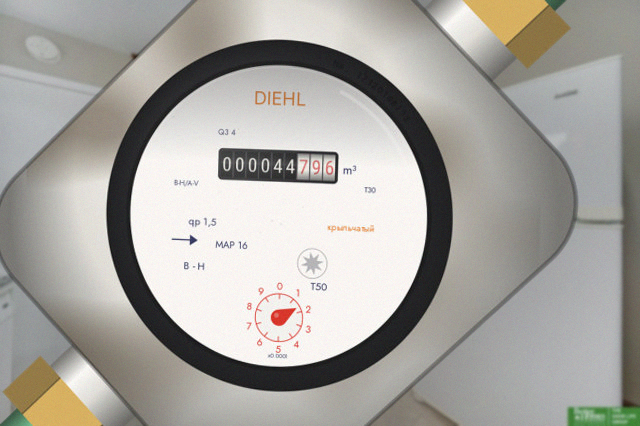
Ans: 44.7961 (m³)
